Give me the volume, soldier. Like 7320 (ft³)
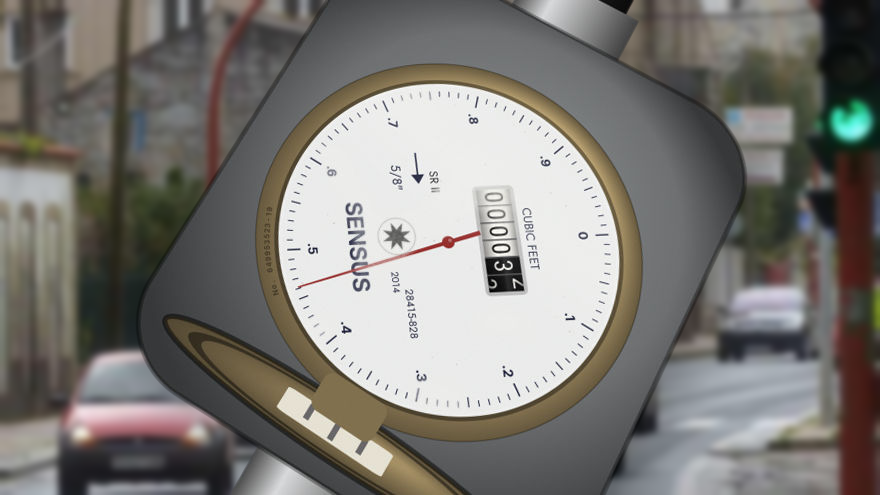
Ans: 32.46 (ft³)
